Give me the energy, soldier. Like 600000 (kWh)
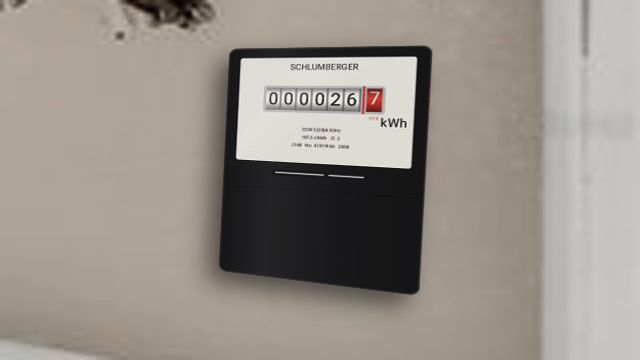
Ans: 26.7 (kWh)
